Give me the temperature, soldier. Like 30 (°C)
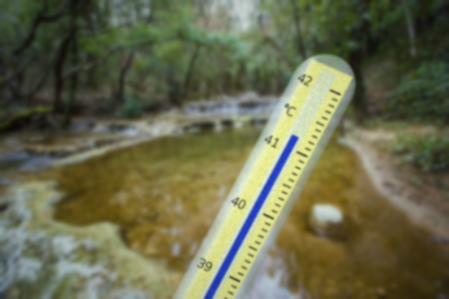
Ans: 41.2 (°C)
